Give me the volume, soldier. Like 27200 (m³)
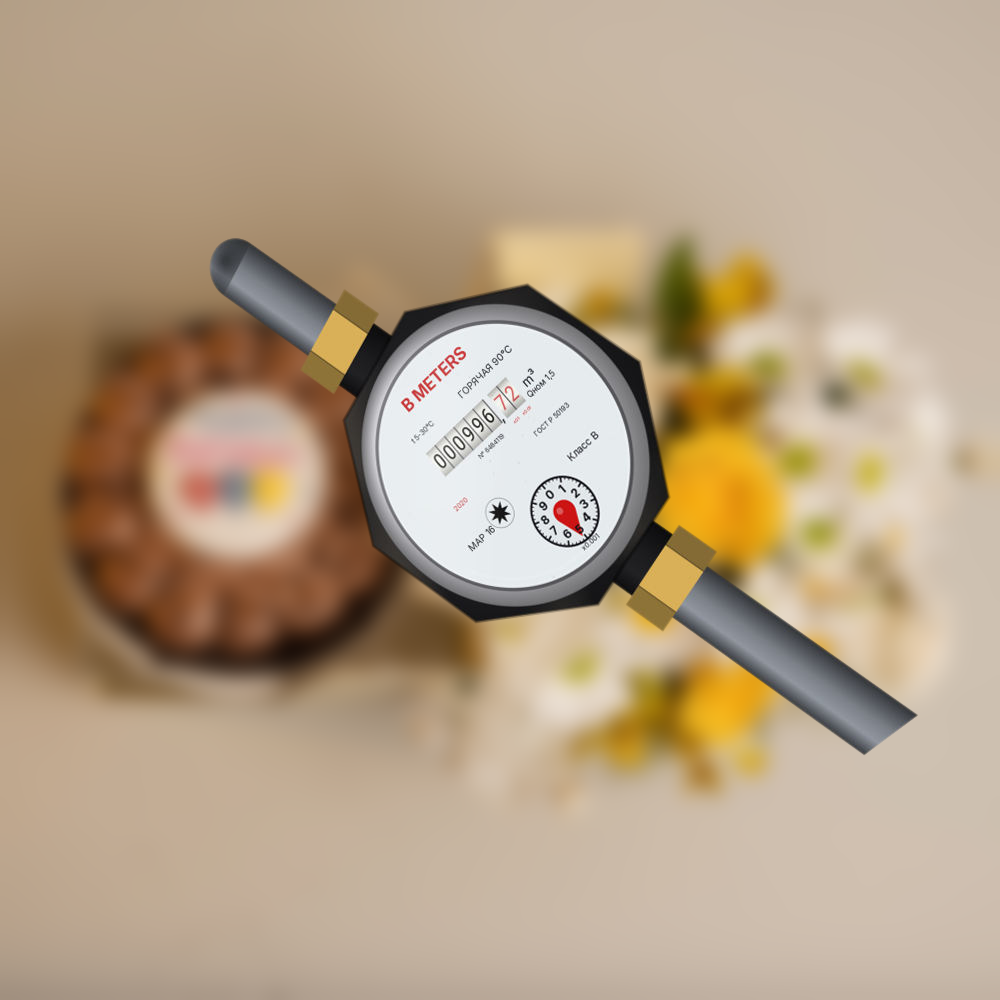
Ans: 996.725 (m³)
